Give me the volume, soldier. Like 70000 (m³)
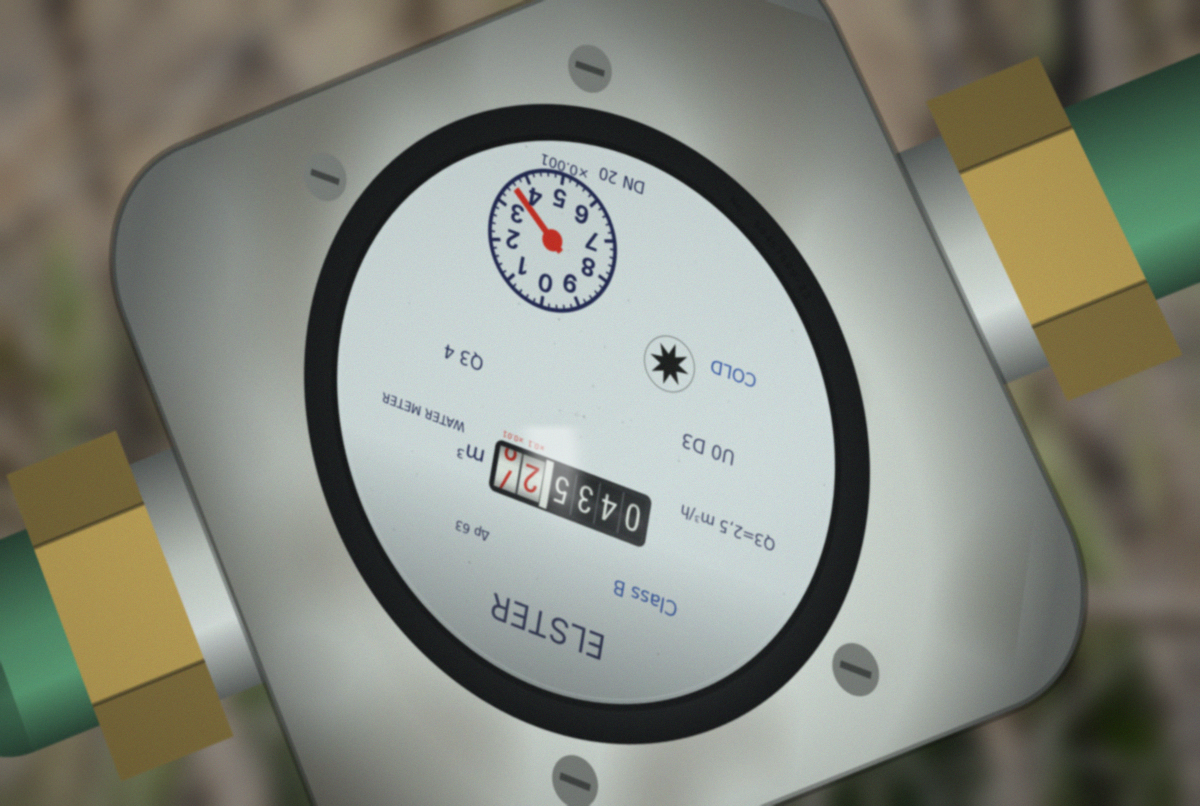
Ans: 435.273 (m³)
